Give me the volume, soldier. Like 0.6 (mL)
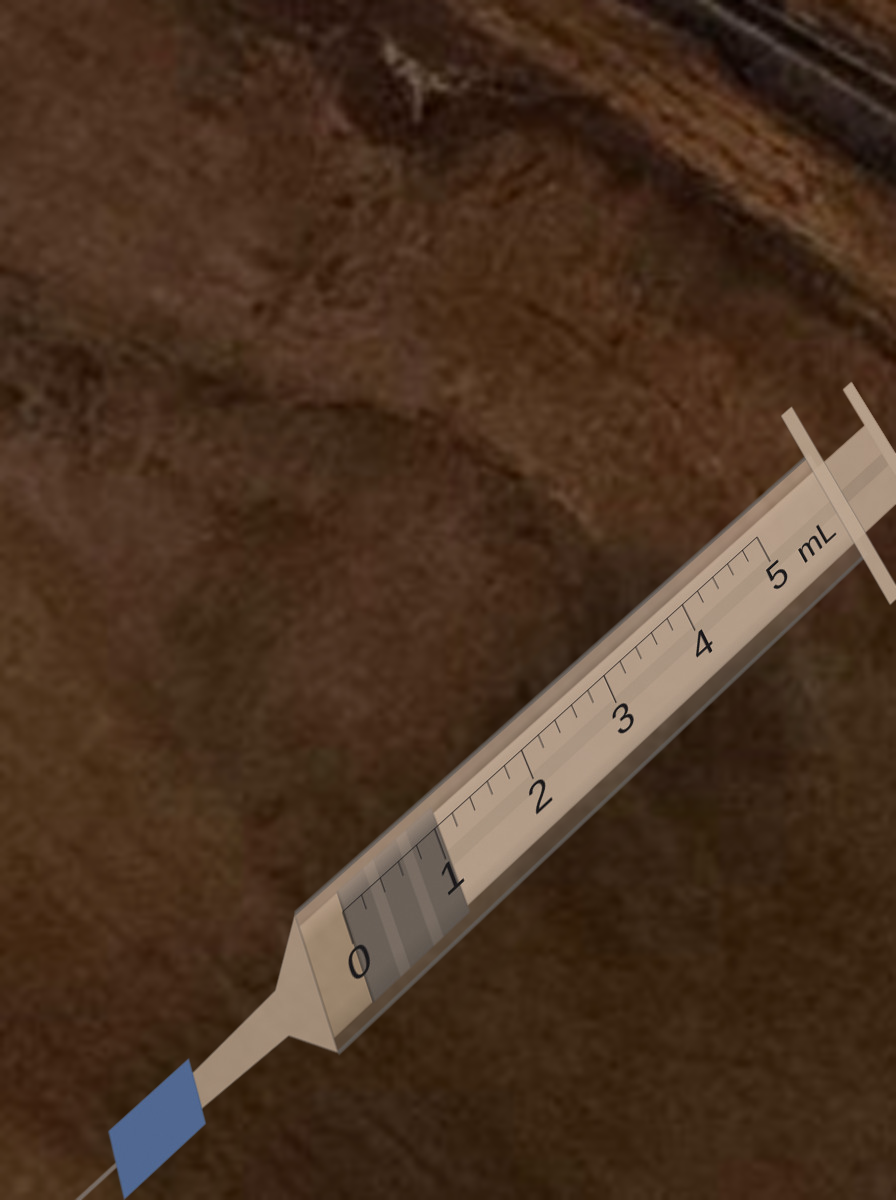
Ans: 0 (mL)
